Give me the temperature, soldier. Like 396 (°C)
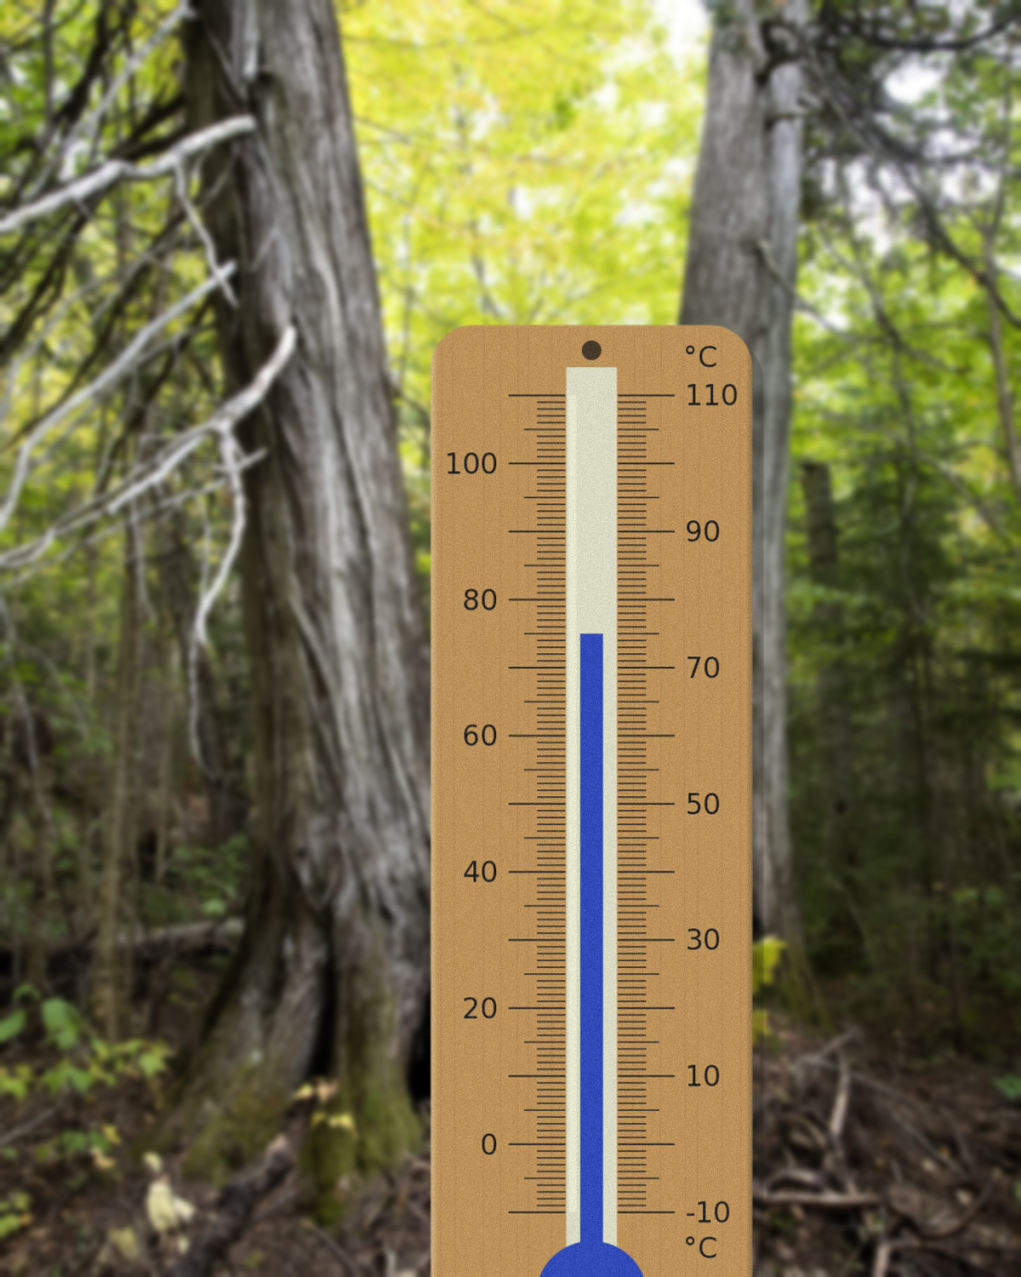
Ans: 75 (°C)
